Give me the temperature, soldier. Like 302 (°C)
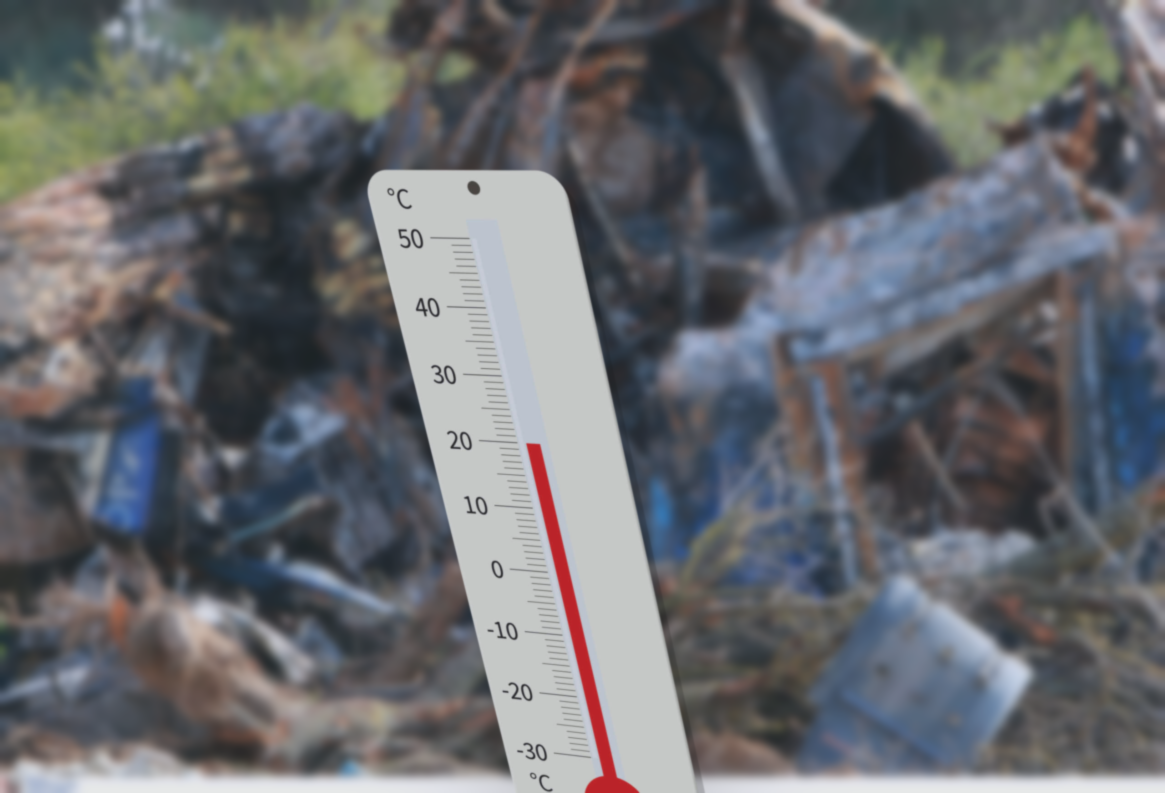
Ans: 20 (°C)
